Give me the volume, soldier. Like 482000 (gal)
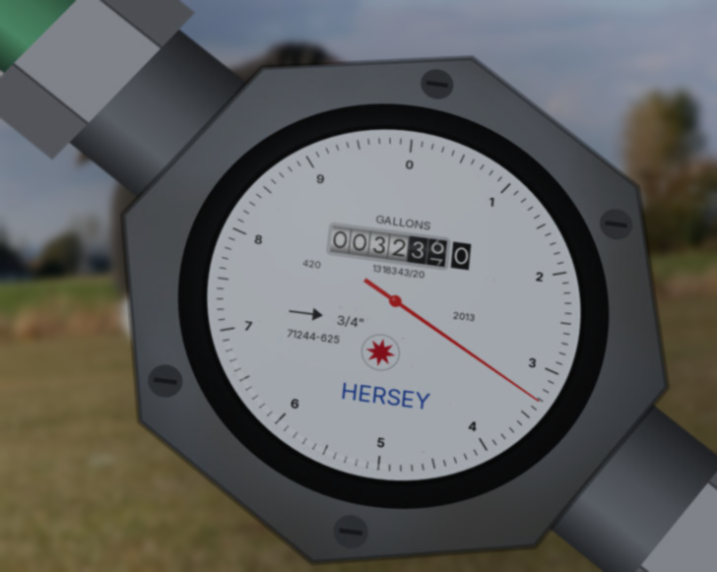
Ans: 32363.3 (gal)
